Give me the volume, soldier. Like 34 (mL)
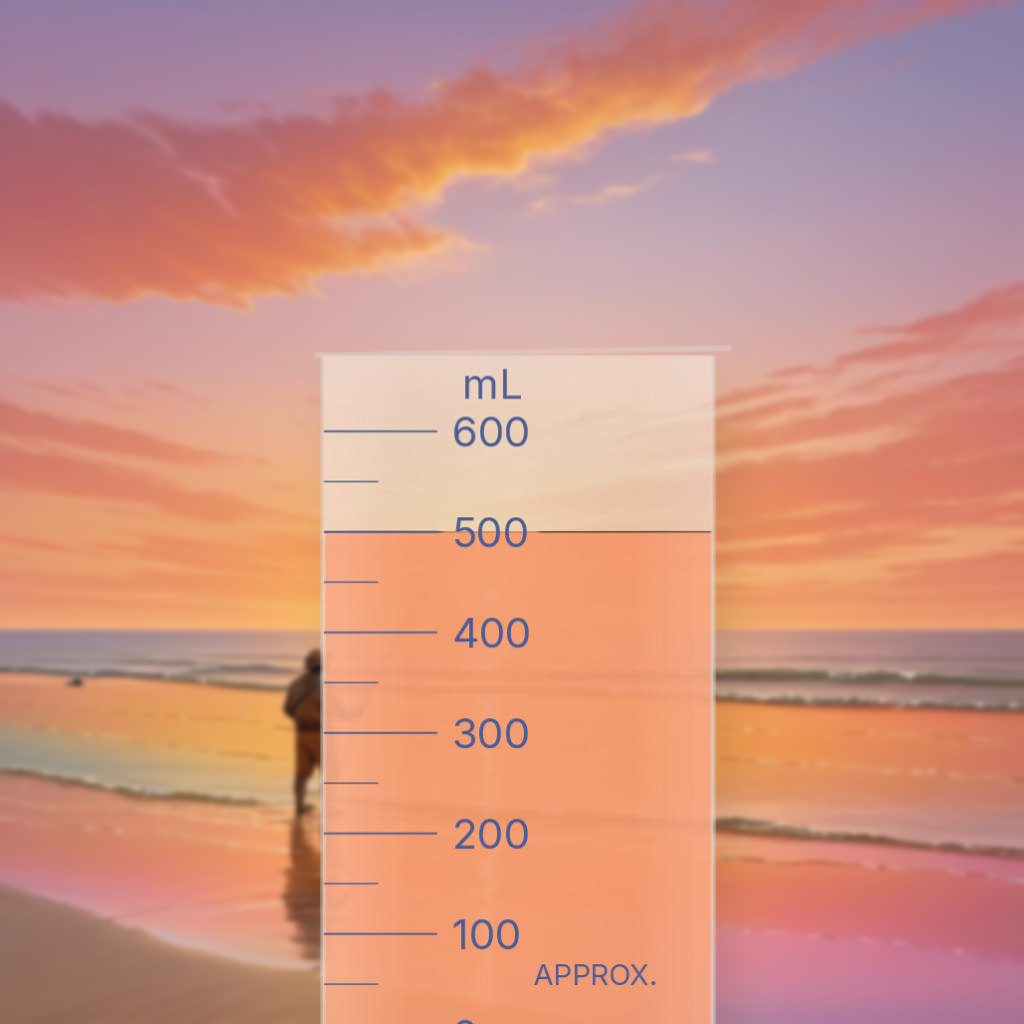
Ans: 500 (mL)
